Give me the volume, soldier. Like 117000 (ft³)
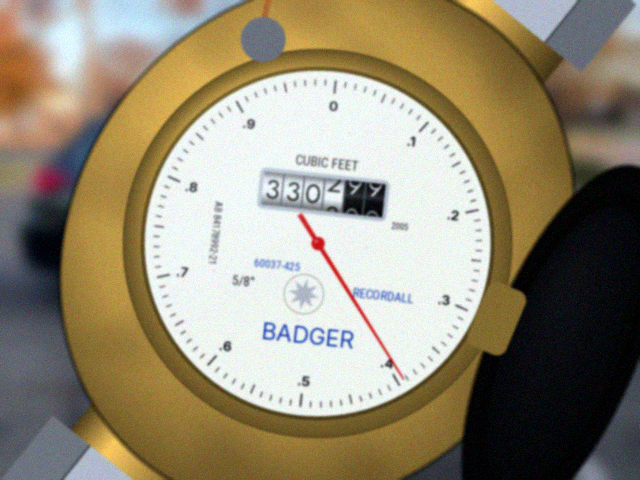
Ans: 330299.39 (ft³)
